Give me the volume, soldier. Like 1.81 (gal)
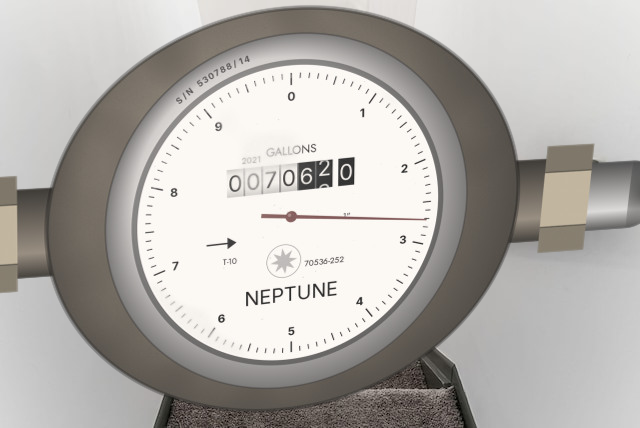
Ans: 70622.7 (gal)
